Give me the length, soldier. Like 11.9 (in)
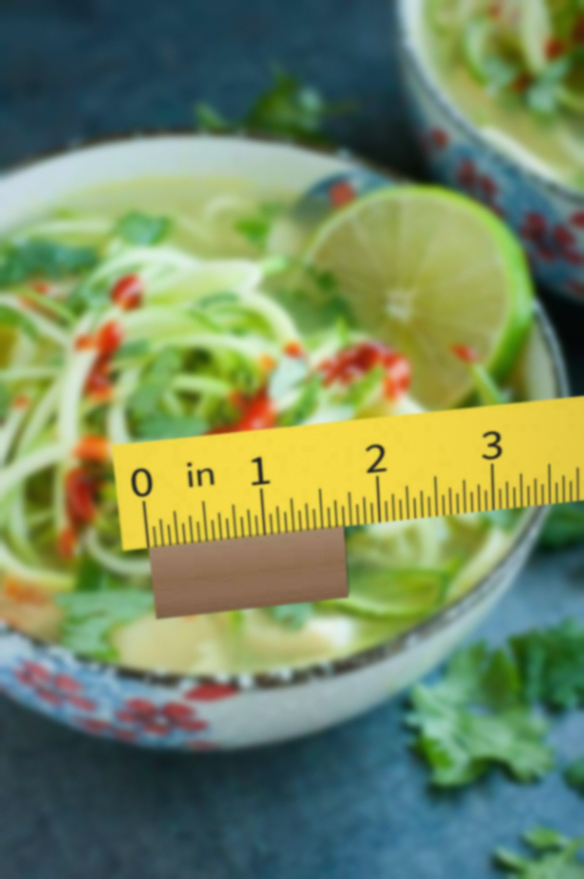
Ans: 1.6875 (in)
